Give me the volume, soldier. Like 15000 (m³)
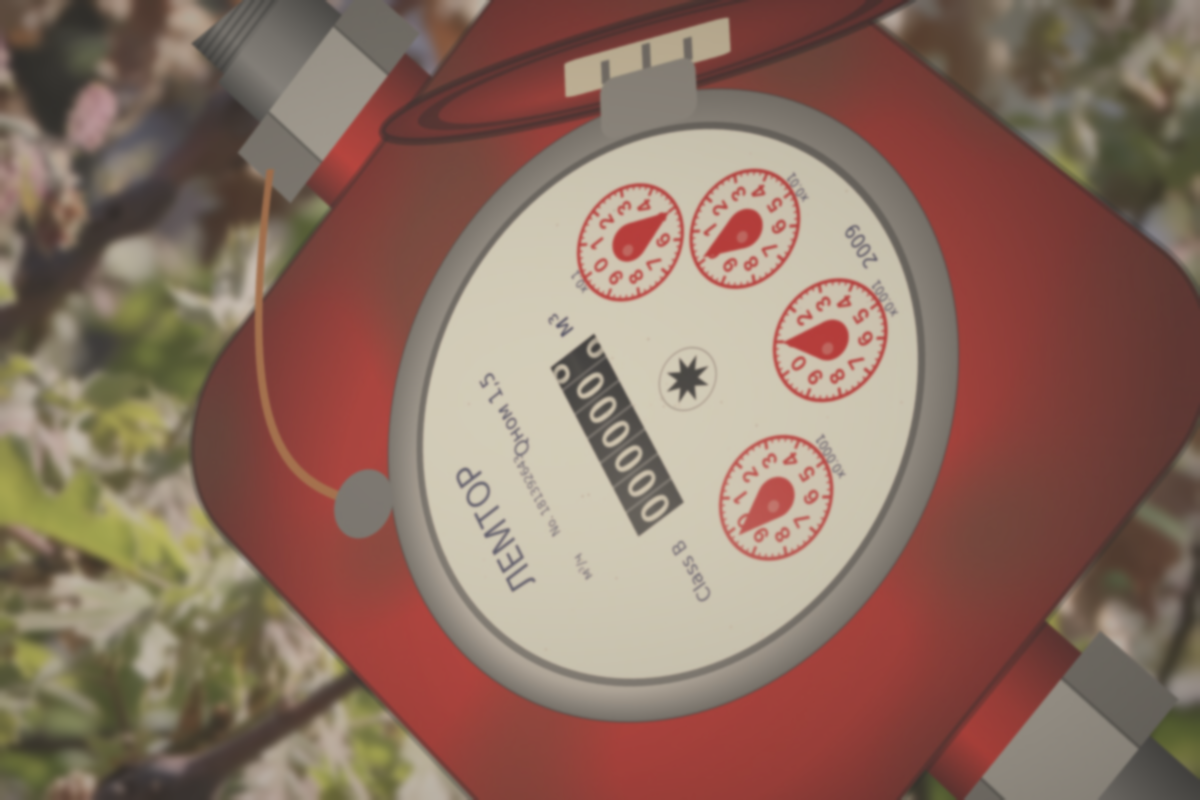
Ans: 8.5009 (m³)
